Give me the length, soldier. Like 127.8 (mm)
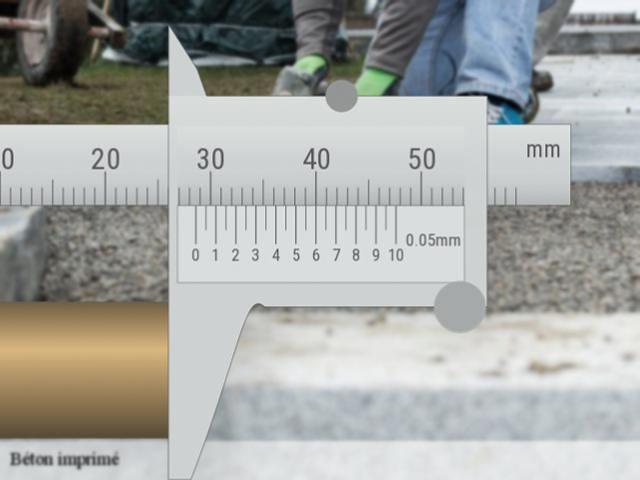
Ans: 28.6 (mm)
